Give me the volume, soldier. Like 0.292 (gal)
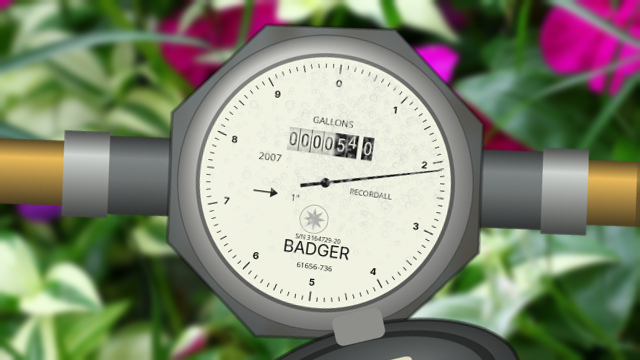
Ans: 542.1 (gal)
